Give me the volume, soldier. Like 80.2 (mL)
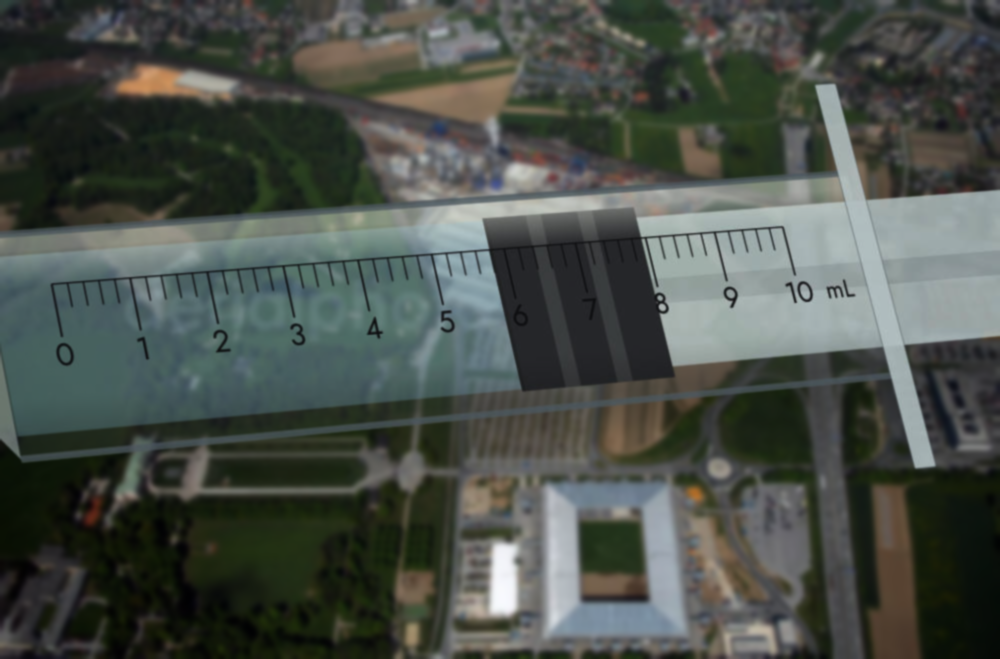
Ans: 5.8 (mL)
